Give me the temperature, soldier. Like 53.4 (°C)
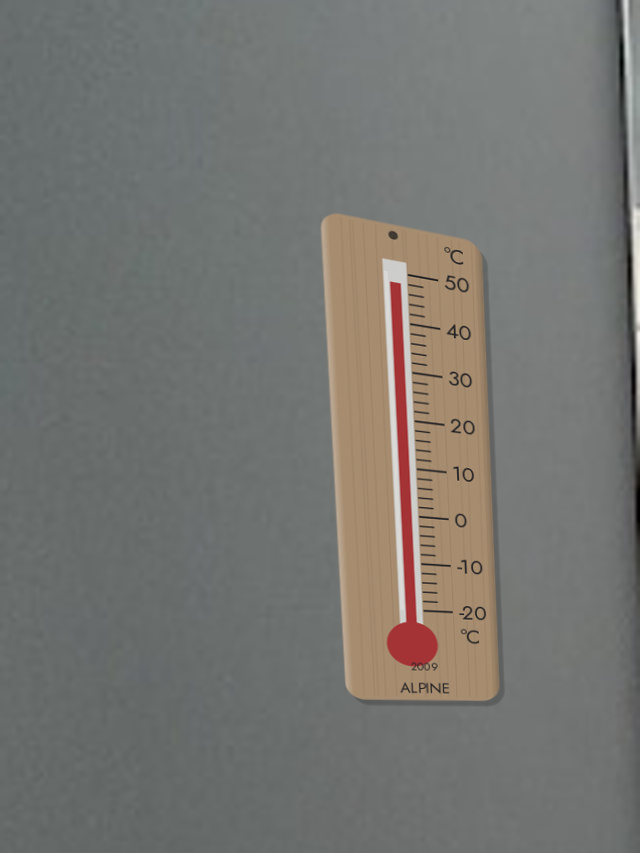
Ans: 48 (°C)
